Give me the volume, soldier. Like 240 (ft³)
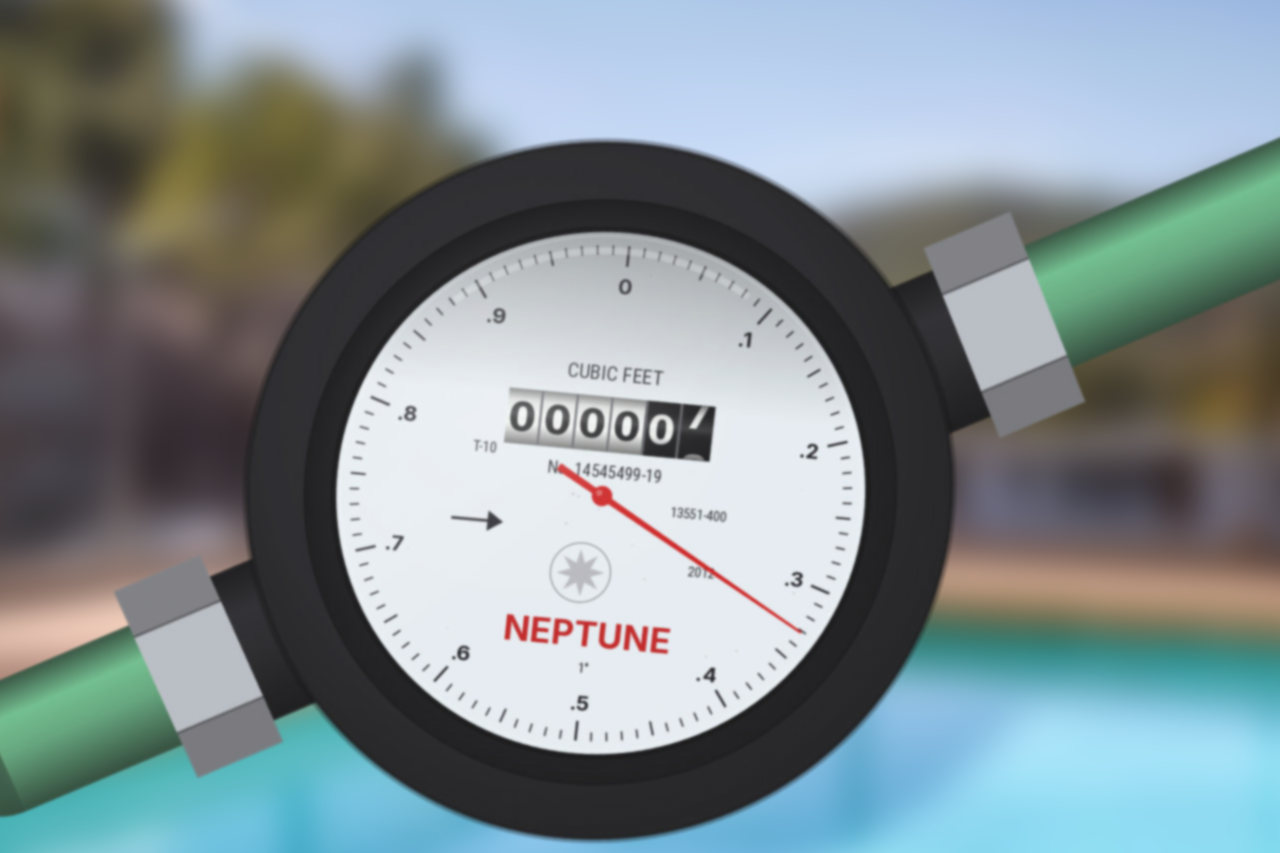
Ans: 7.33 (ft³)
